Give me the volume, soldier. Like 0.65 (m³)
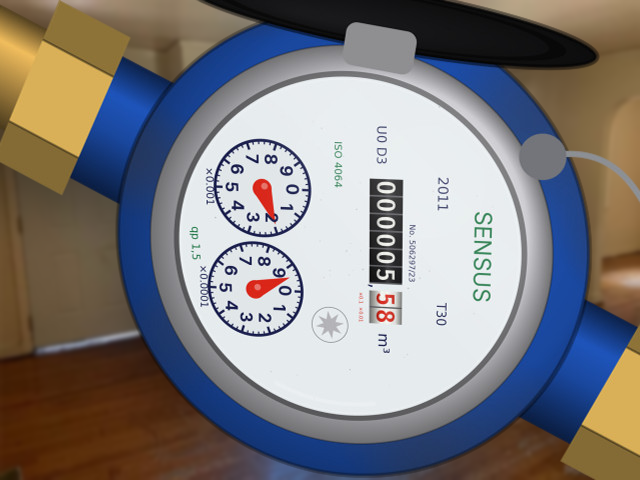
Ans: 5.5819 (m³)
